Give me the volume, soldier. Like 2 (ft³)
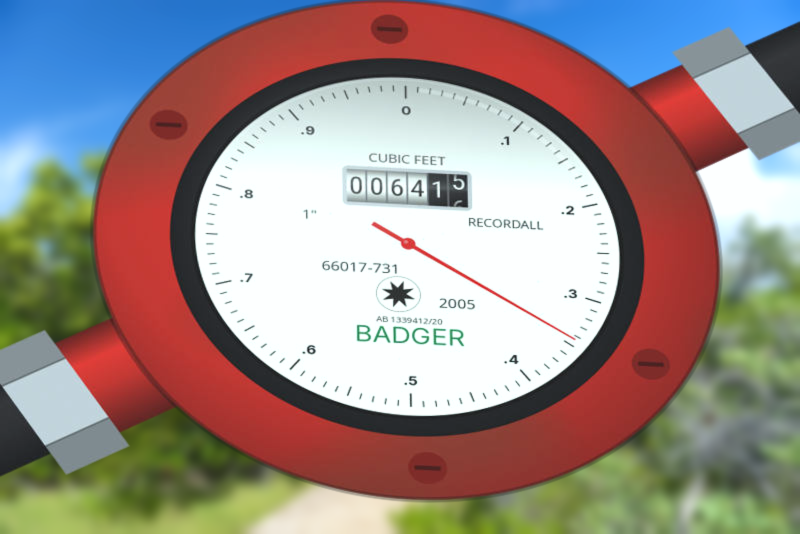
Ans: 6415.34 (ft³)
